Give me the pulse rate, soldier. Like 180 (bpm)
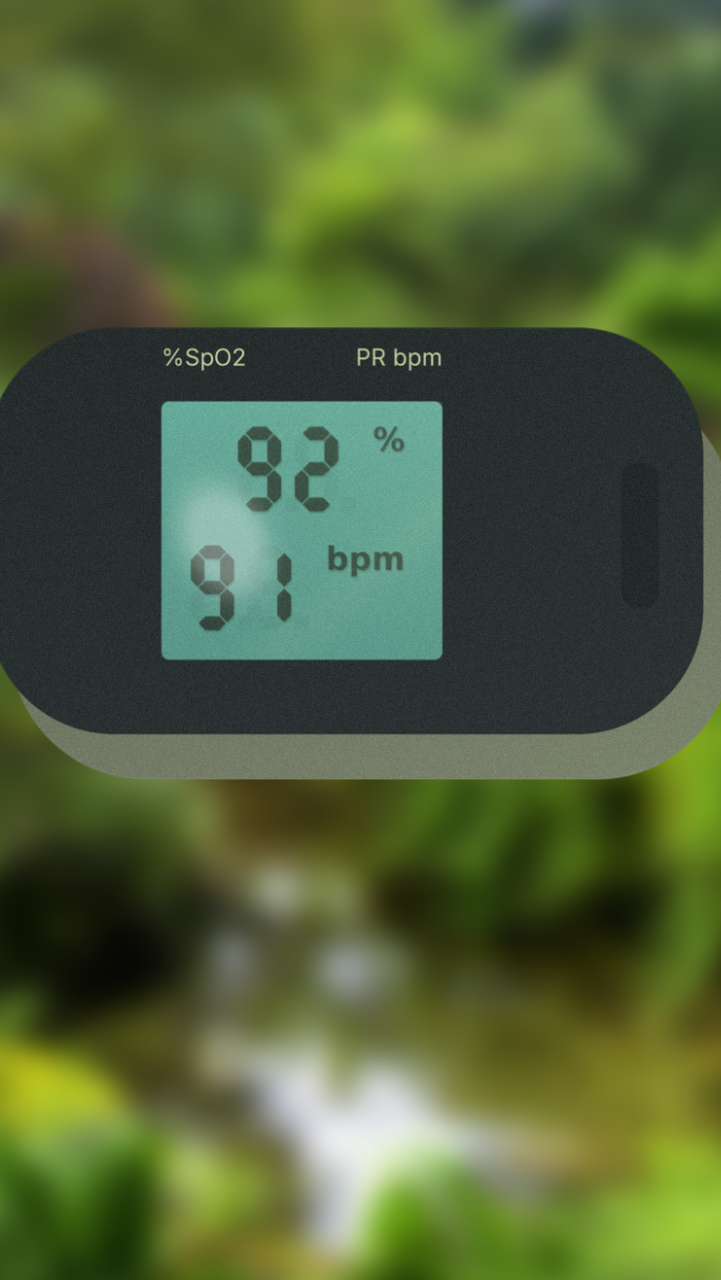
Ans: 91 (bpm)
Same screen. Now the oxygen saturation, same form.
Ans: 92 (%)
